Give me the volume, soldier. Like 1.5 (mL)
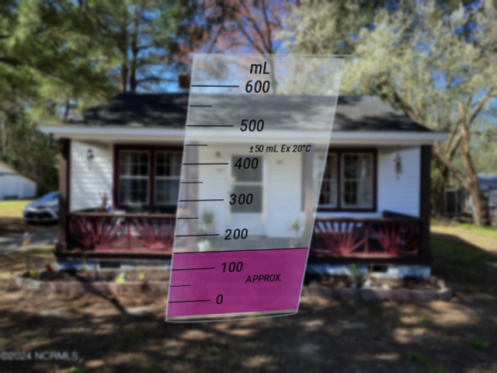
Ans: 150 (mL)
